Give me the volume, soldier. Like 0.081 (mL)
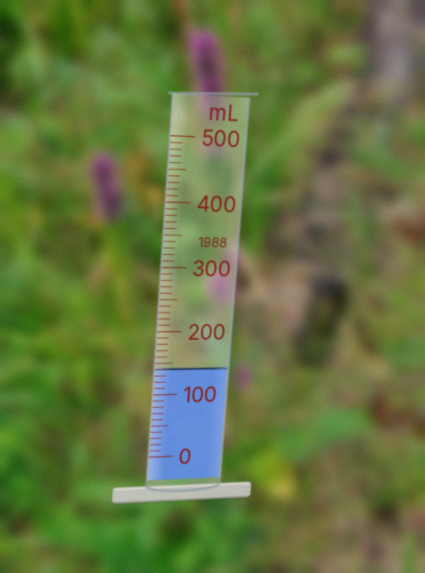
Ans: 140 (mL)
